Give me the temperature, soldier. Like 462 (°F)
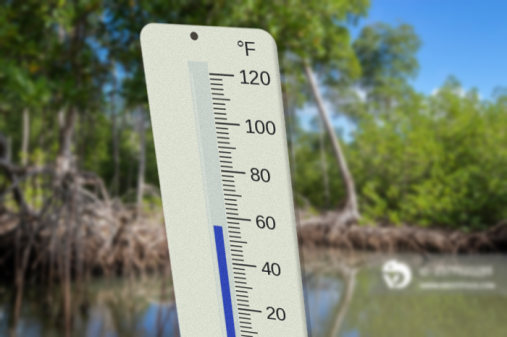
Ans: 56 (°F)
